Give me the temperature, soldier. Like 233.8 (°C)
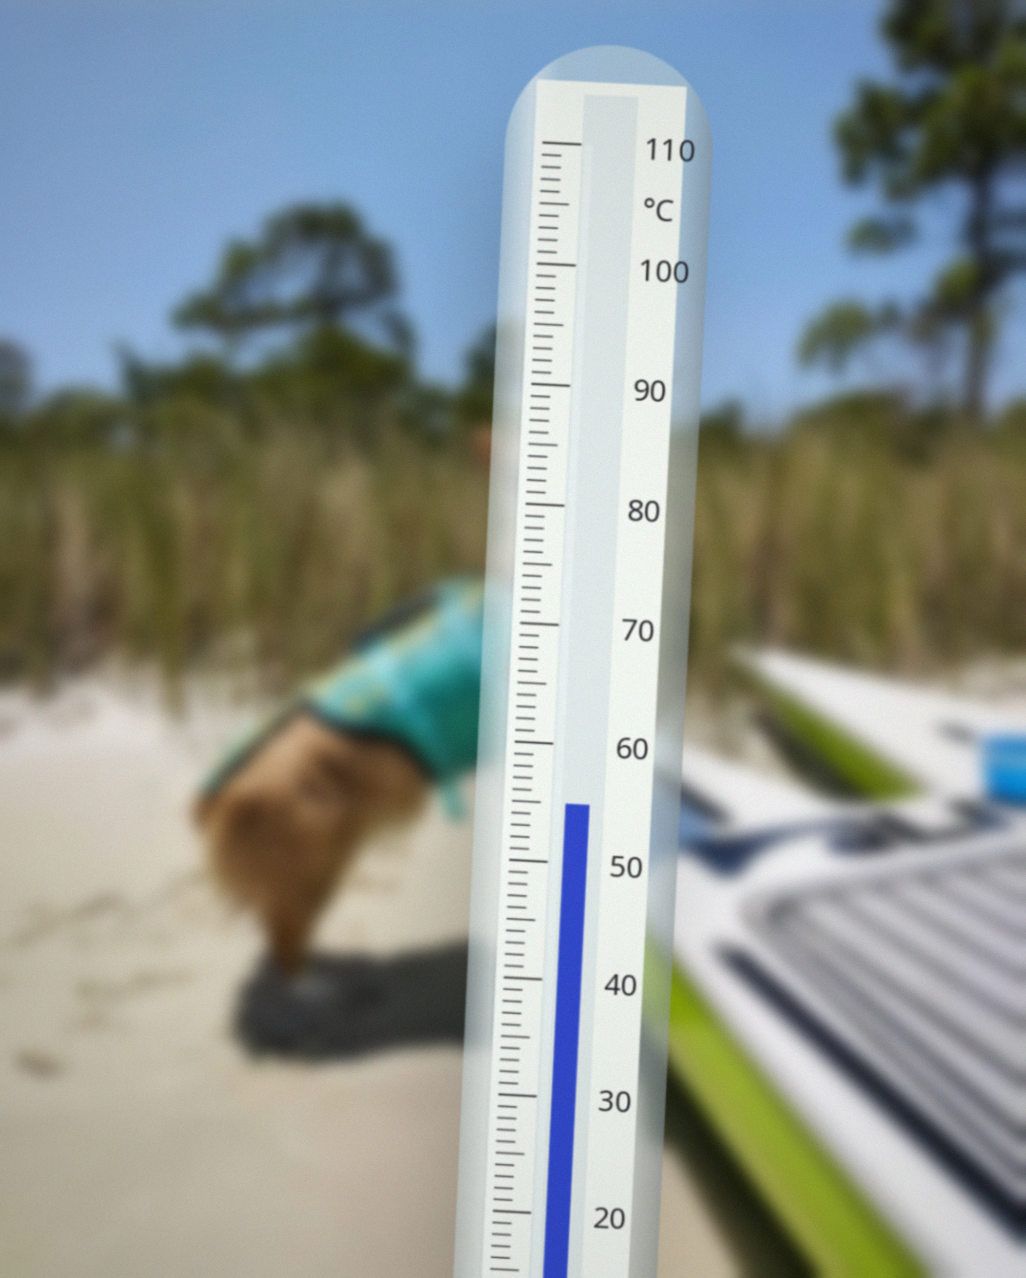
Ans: 55 (°C)
